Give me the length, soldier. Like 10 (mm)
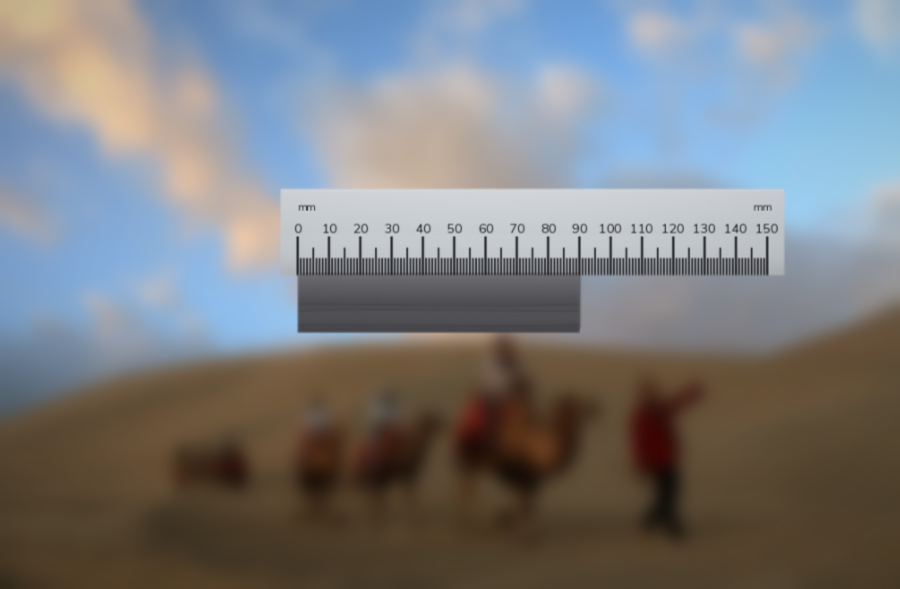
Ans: 90 (mm)
